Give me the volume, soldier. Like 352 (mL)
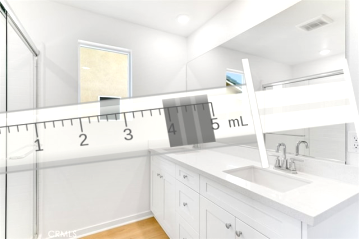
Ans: 3.9 (mL)
